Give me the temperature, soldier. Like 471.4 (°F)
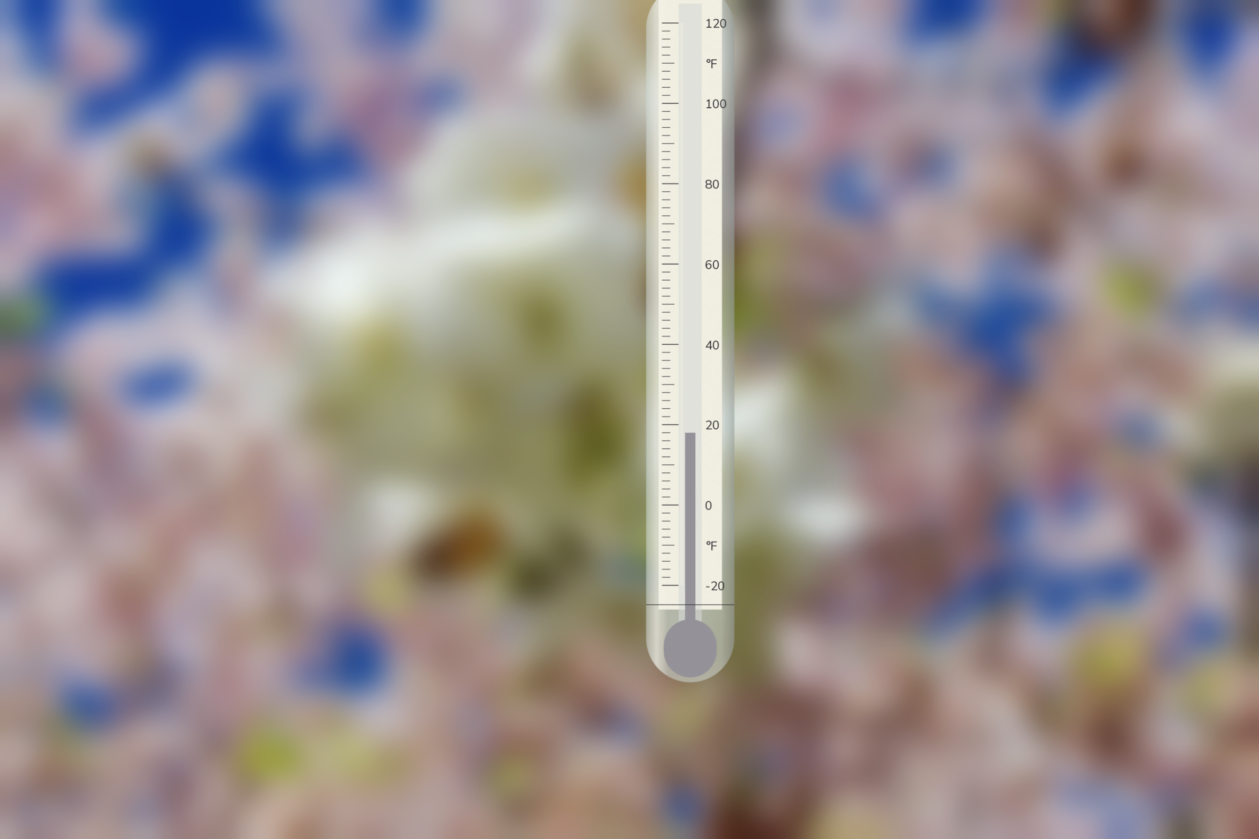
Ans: 18 (°F)
